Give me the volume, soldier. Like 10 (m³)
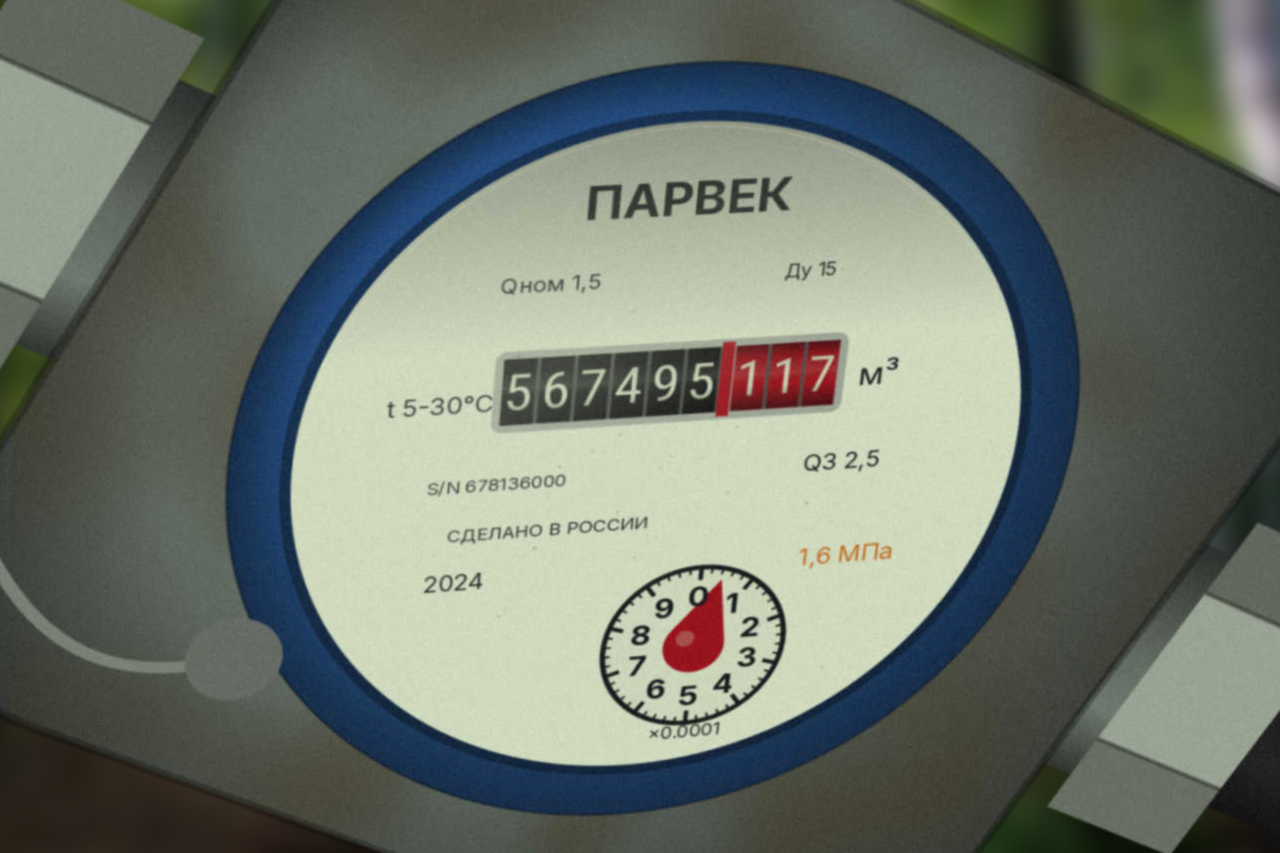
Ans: 567495.1170 (m³)
